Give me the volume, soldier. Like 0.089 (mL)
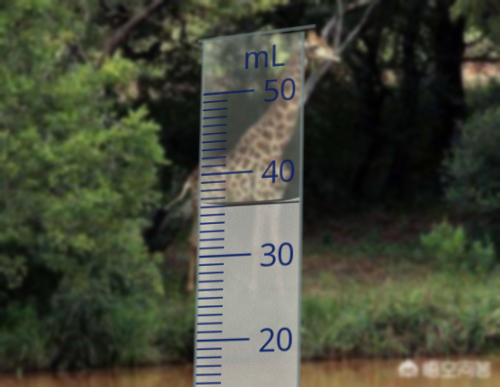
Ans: 36 (mL)
